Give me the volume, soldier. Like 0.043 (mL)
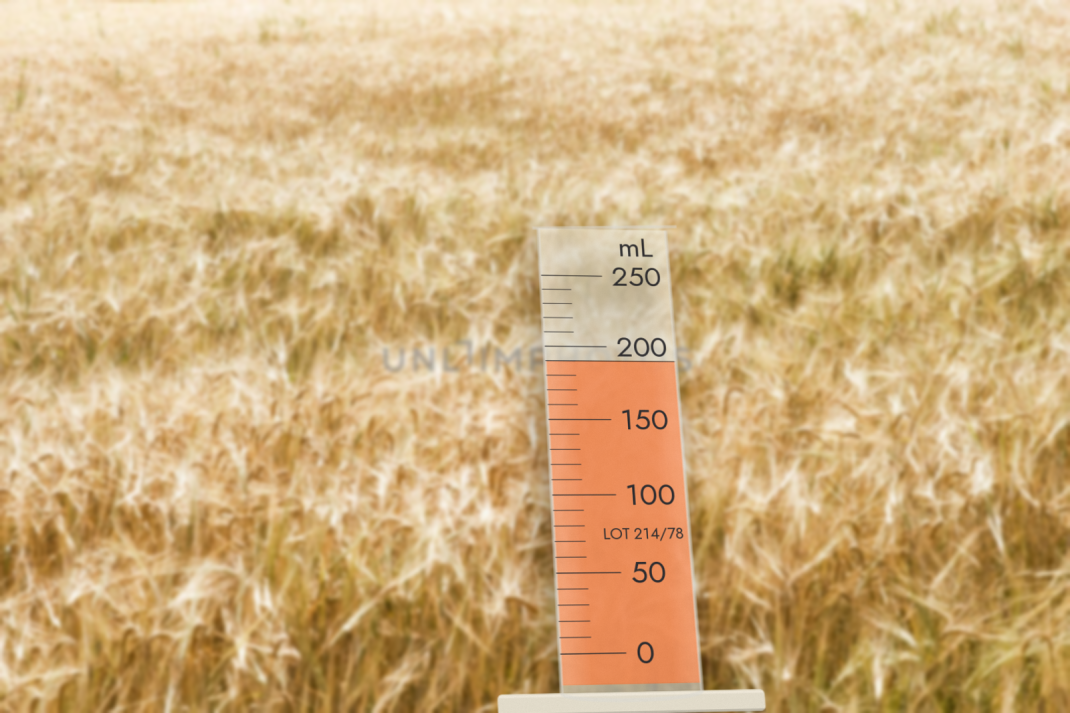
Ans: 190 (mL)
